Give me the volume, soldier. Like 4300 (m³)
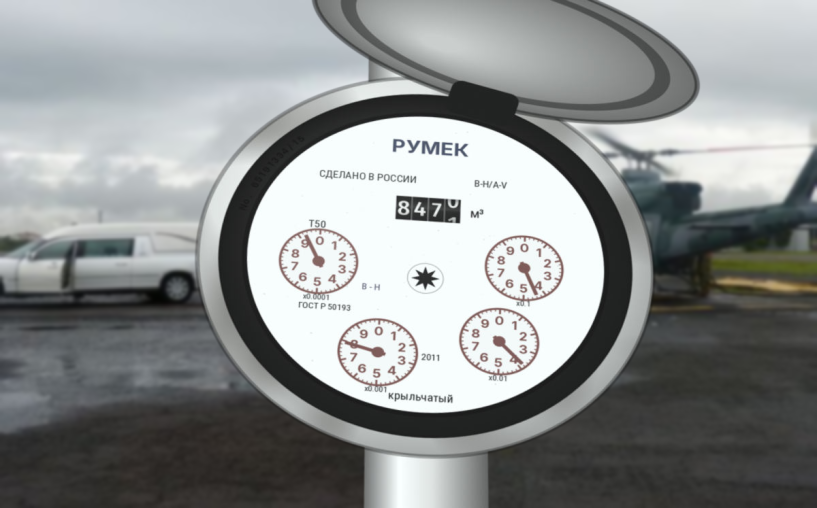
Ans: 8470.4379 (m³)
